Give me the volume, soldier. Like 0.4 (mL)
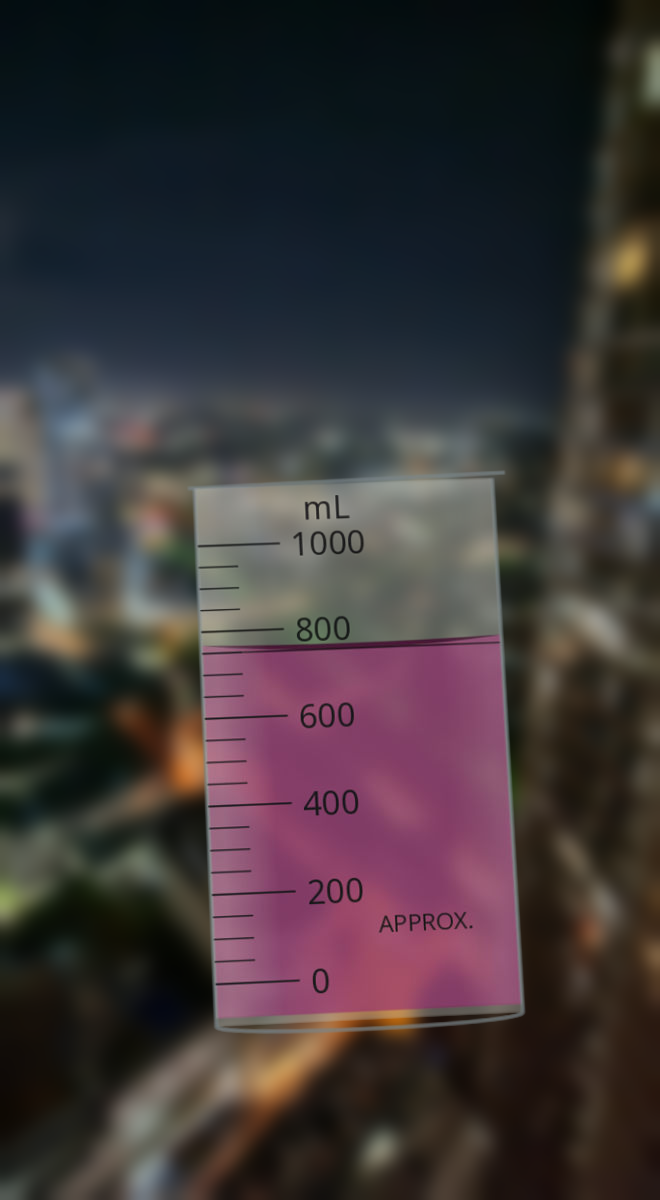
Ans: 750 (mL)
